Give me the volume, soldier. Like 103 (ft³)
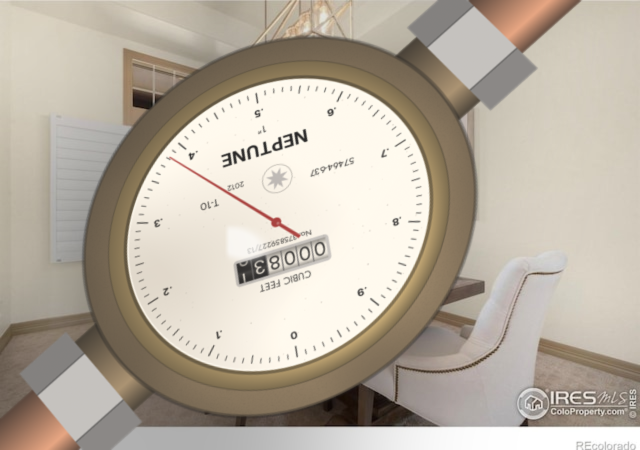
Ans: 831.38 (ft³)
